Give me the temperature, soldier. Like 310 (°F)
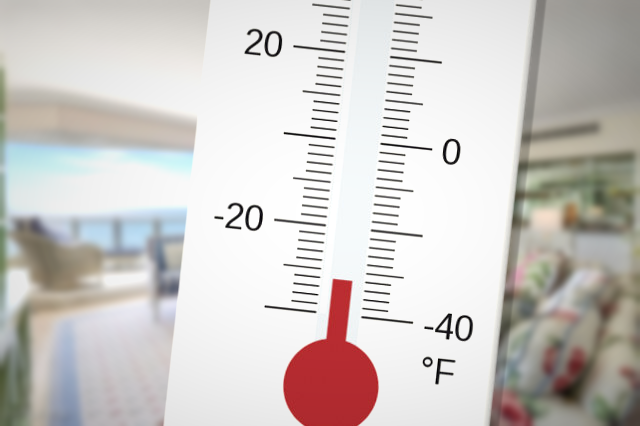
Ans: -32 (°F)
